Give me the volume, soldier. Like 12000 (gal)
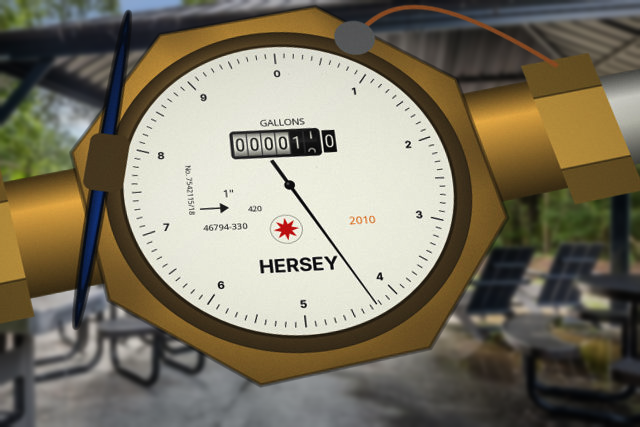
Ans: 114.2 (gal)
